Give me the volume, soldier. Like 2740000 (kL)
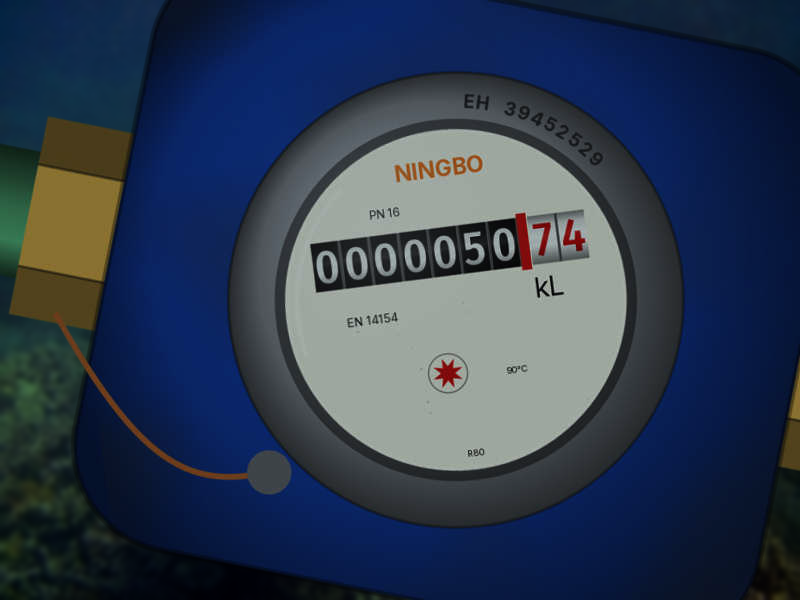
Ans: 50.74 (kL)
